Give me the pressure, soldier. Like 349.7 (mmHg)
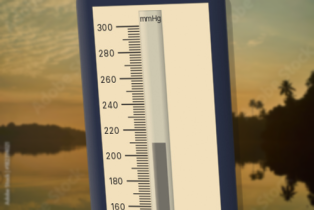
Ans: 210 (mmHg)
